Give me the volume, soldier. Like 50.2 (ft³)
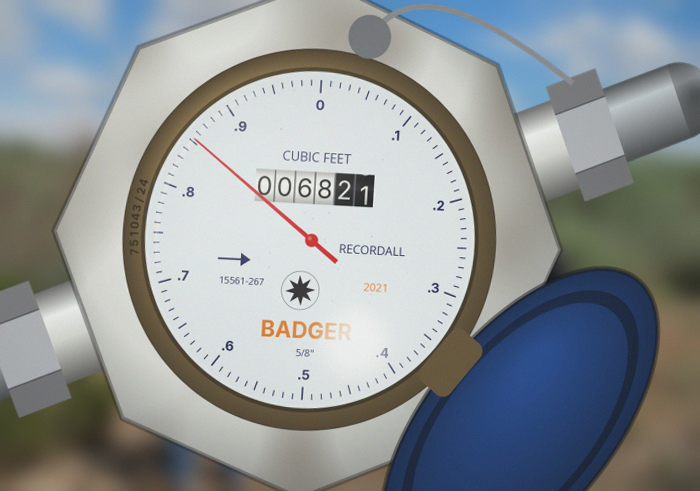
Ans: 6820.85 (ft³)
